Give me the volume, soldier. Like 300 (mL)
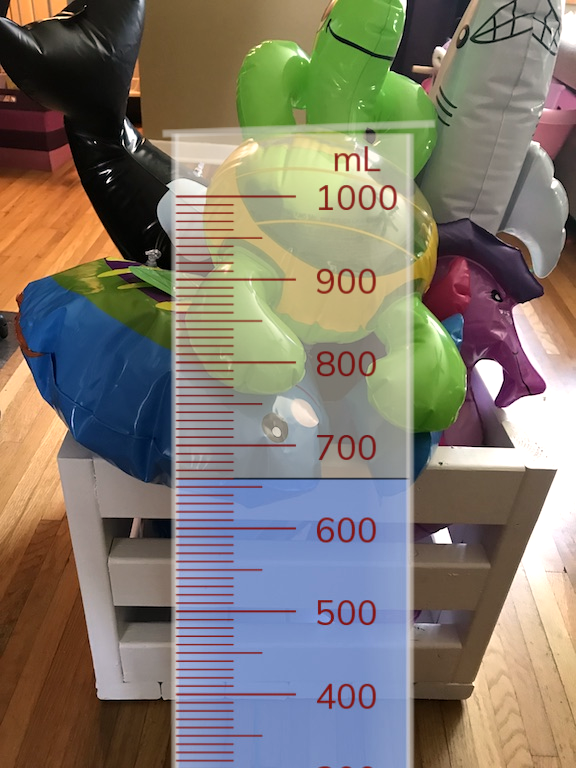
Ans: 660 (mL)
